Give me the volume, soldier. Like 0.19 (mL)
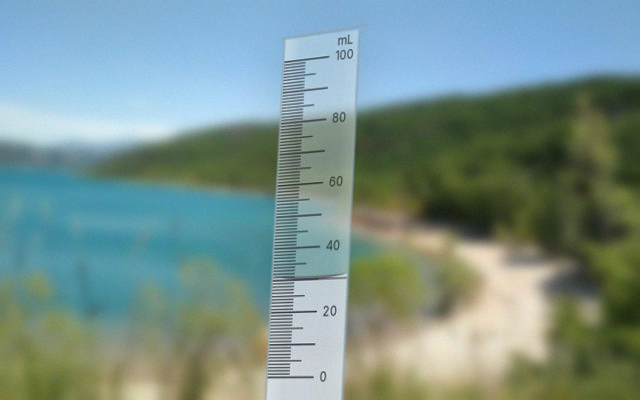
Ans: 30 (mL)
